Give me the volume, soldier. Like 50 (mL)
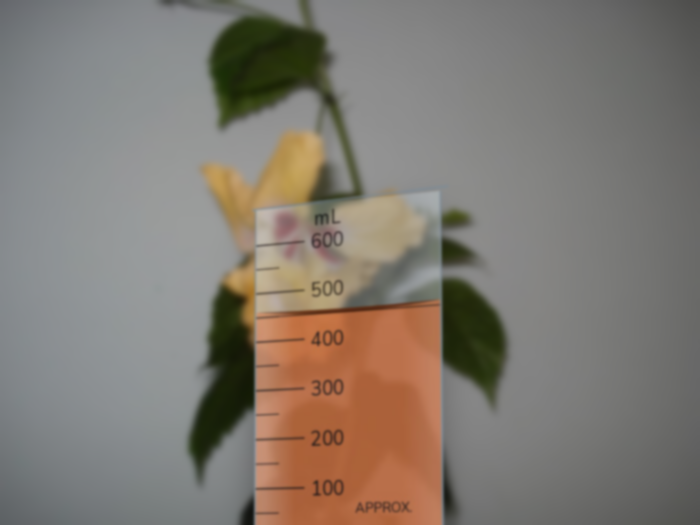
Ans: 450 (mL)
